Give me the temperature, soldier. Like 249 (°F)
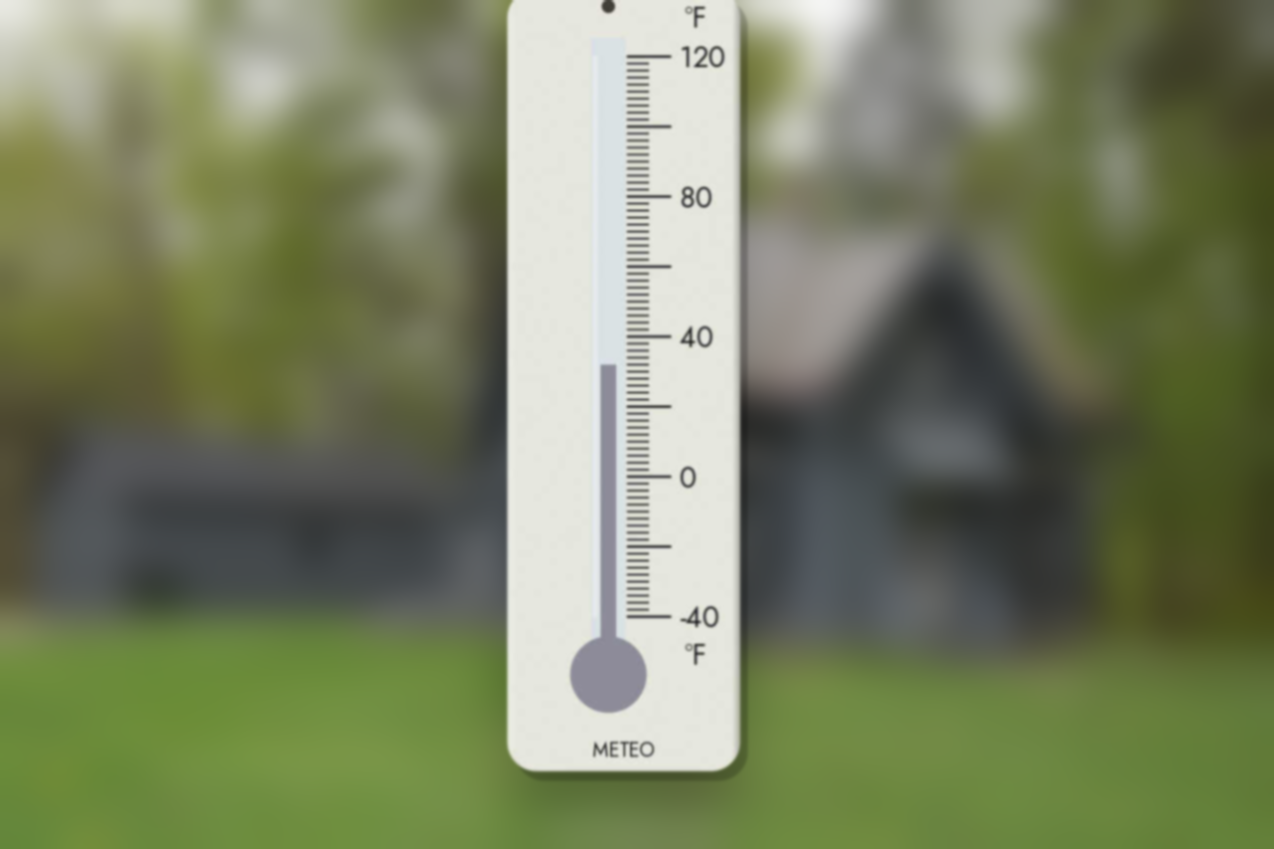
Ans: 32 (°F)
